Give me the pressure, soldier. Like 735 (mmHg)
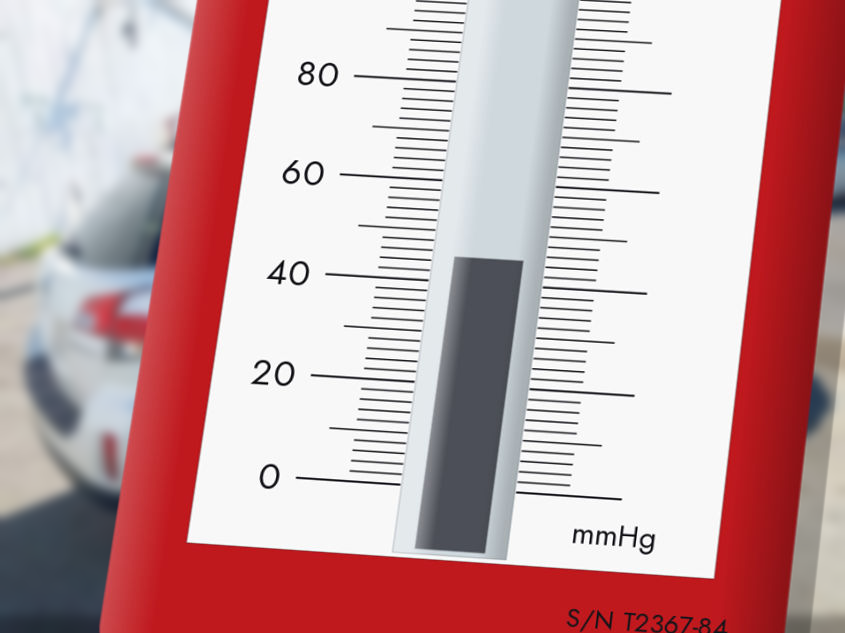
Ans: 45 (mmHg)
